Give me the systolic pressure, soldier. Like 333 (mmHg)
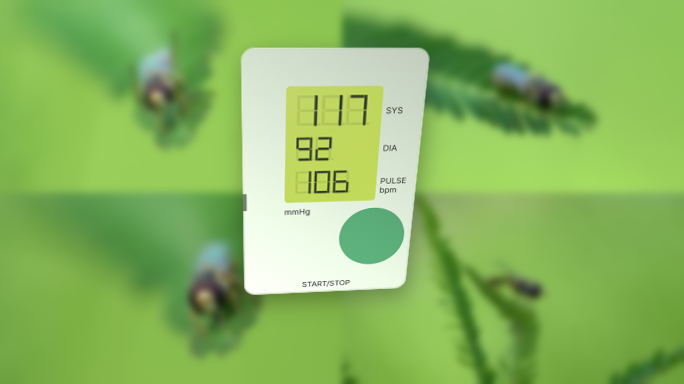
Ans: 117 (mmHg)
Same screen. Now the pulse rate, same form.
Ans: 106 (bpm)
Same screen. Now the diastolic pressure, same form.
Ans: 92 (mmHg)
